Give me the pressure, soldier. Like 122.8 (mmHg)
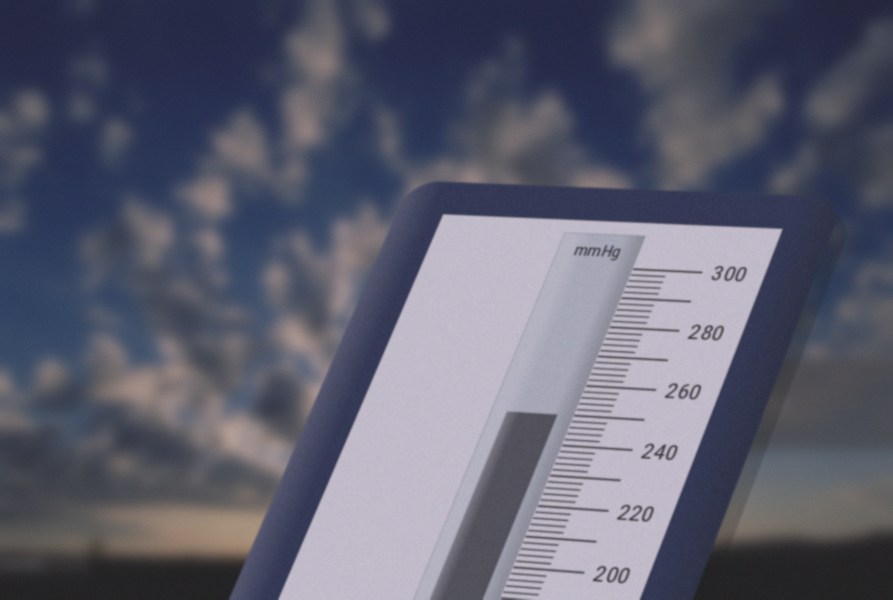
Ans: 250 (mmHg)
